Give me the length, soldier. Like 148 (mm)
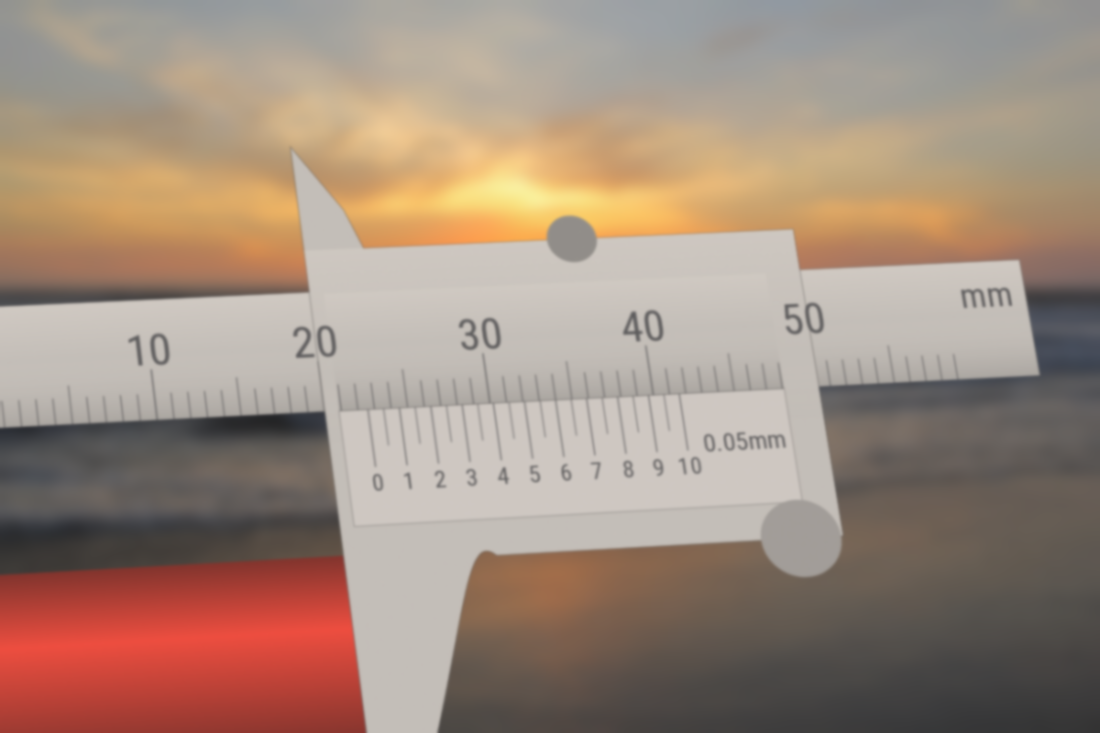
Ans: 22.6 (mm)
